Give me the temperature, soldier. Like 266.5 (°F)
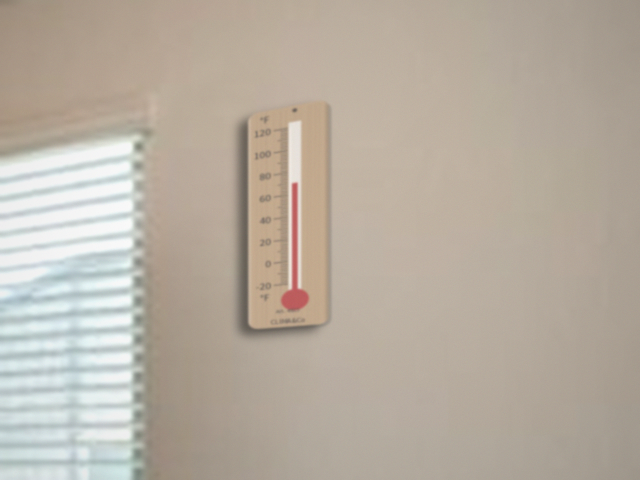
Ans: 70 (°F)
